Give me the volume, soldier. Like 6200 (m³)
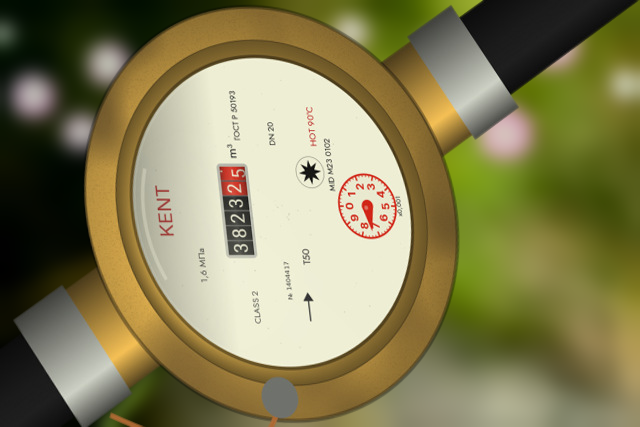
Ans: 3823.247 (m³)
